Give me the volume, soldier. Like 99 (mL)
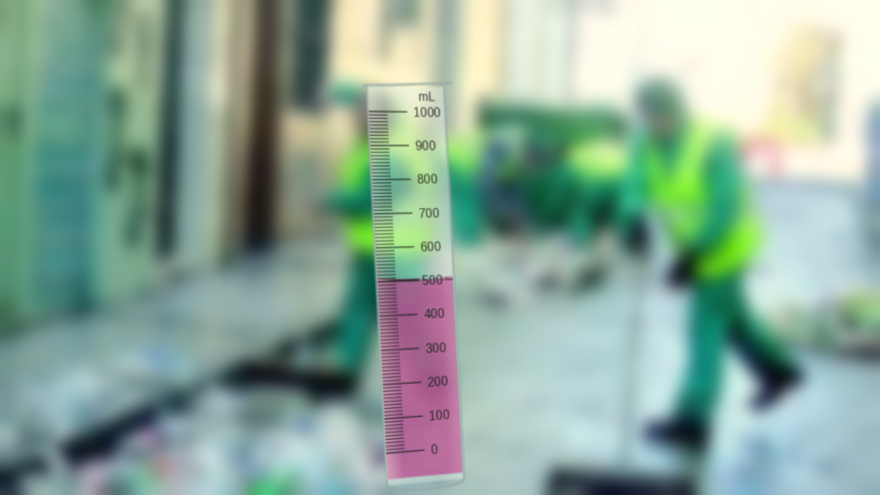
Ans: 500 (mL)
